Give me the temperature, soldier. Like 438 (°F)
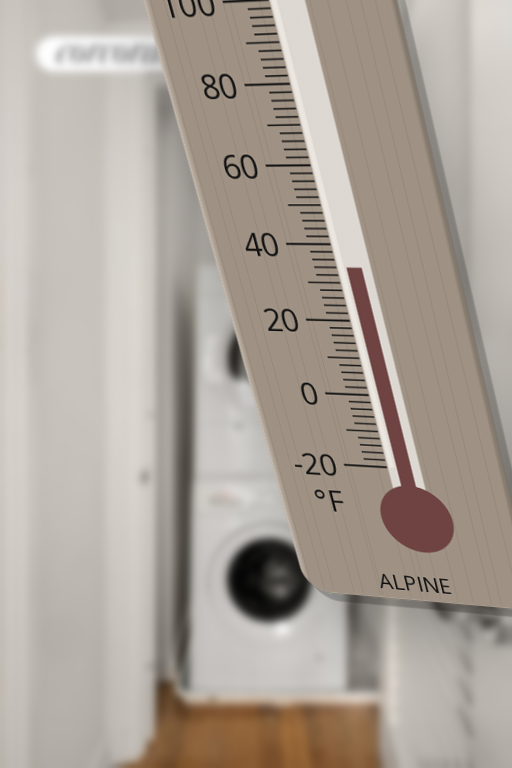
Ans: 34 (°F)
